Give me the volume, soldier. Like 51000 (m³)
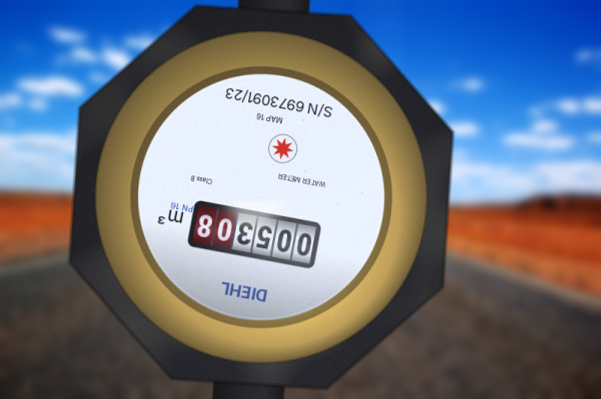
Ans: 53.08 (m³)
